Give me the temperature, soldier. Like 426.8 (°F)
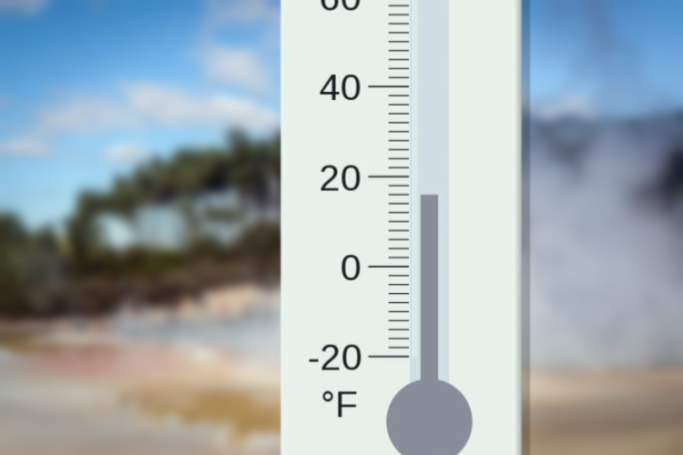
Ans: 16 (°F)
